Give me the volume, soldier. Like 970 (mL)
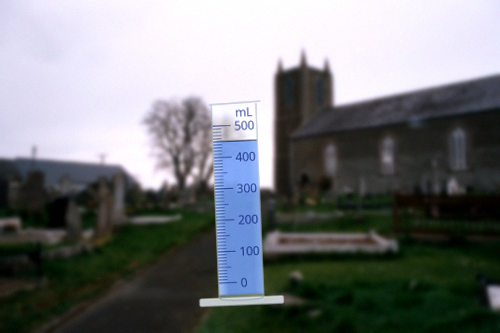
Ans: 450 (mL)
